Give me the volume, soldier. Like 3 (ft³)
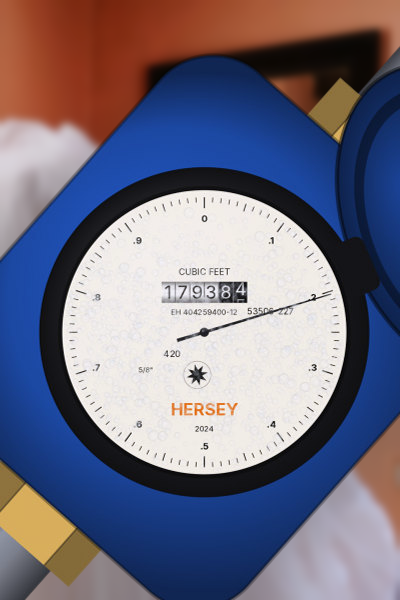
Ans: 179384.20 (ft³)
